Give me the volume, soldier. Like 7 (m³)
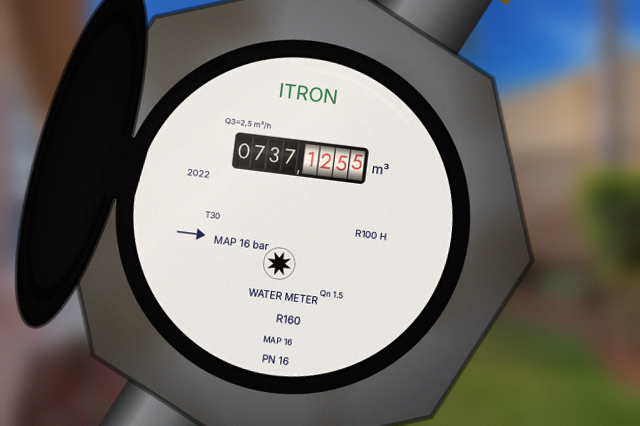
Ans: 737.1255 (m³)
